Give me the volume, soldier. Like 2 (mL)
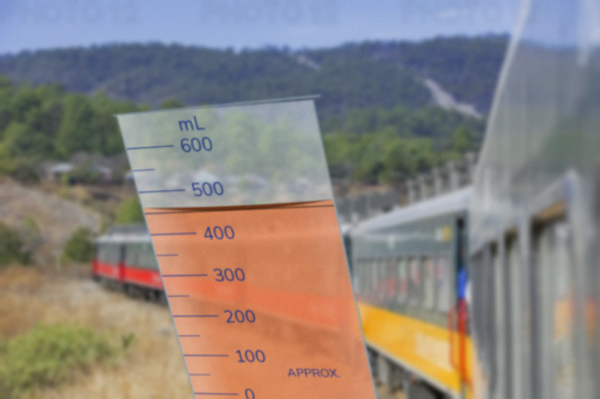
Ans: 450 (mL)
